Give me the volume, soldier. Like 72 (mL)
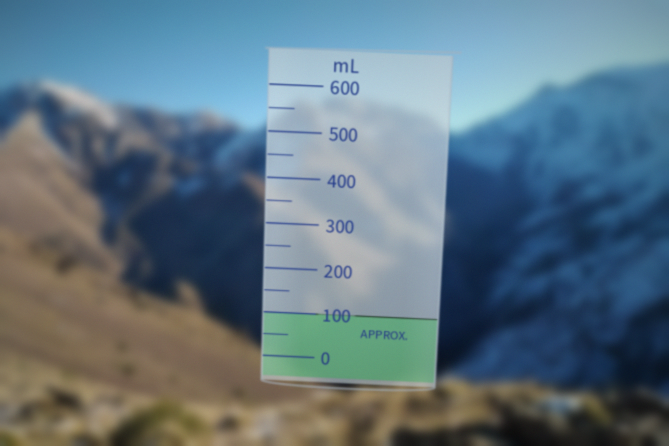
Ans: 100 (mL)
